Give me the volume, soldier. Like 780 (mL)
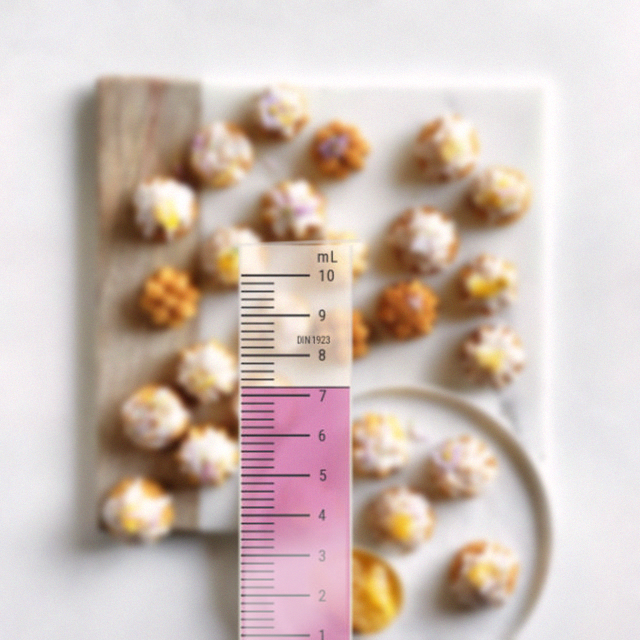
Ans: 7.2 (mL)
